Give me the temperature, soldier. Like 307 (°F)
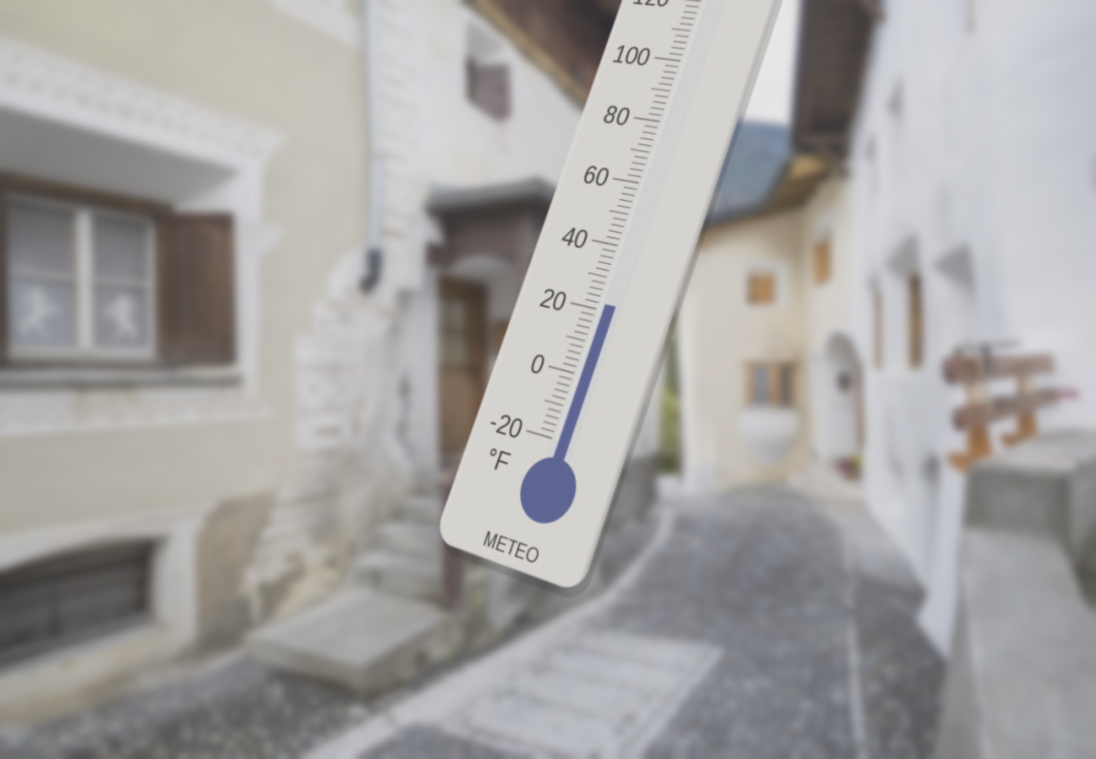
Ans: 22 (°F)
